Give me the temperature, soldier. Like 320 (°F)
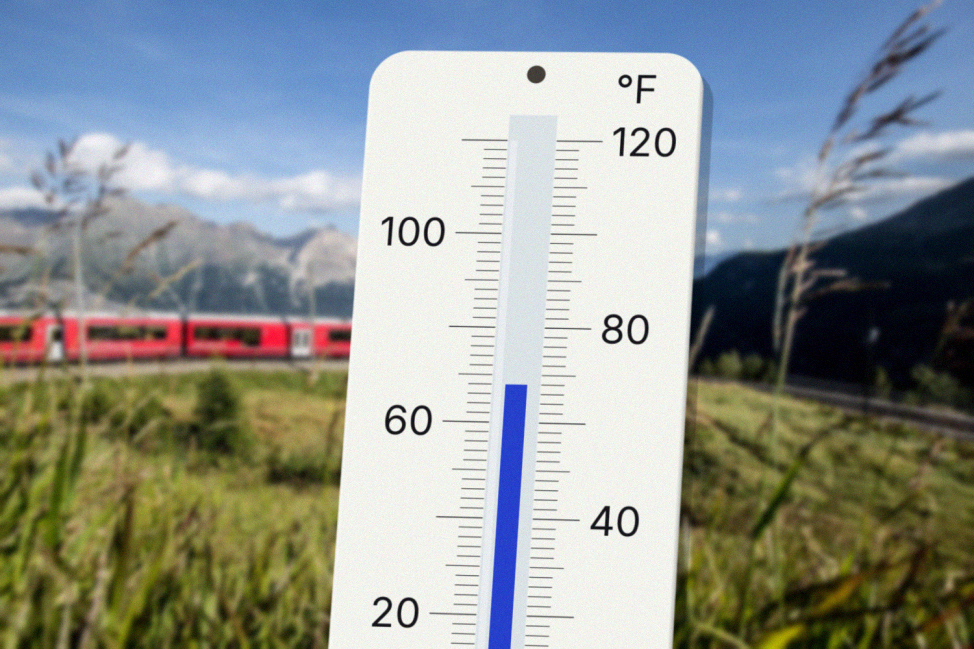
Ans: 68 (°F)
